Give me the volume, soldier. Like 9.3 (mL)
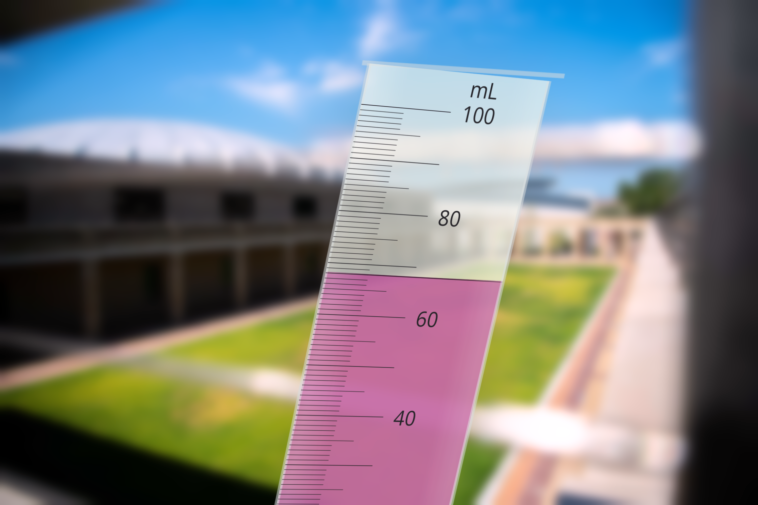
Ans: 68 (mL)
